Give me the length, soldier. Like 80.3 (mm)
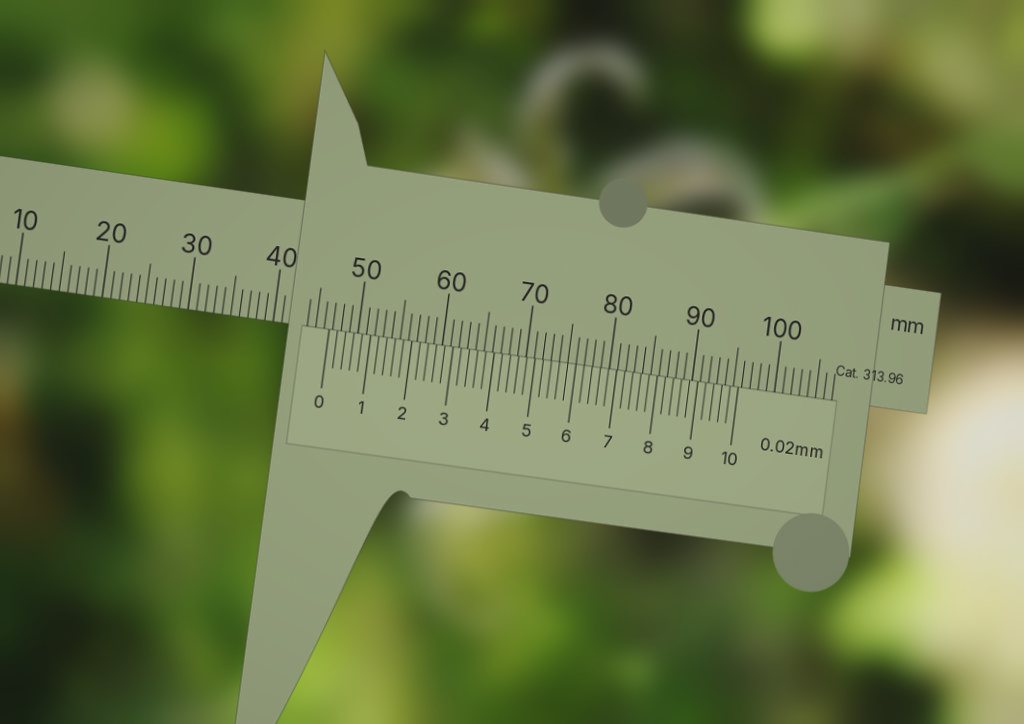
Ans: 46.6 (mm)
